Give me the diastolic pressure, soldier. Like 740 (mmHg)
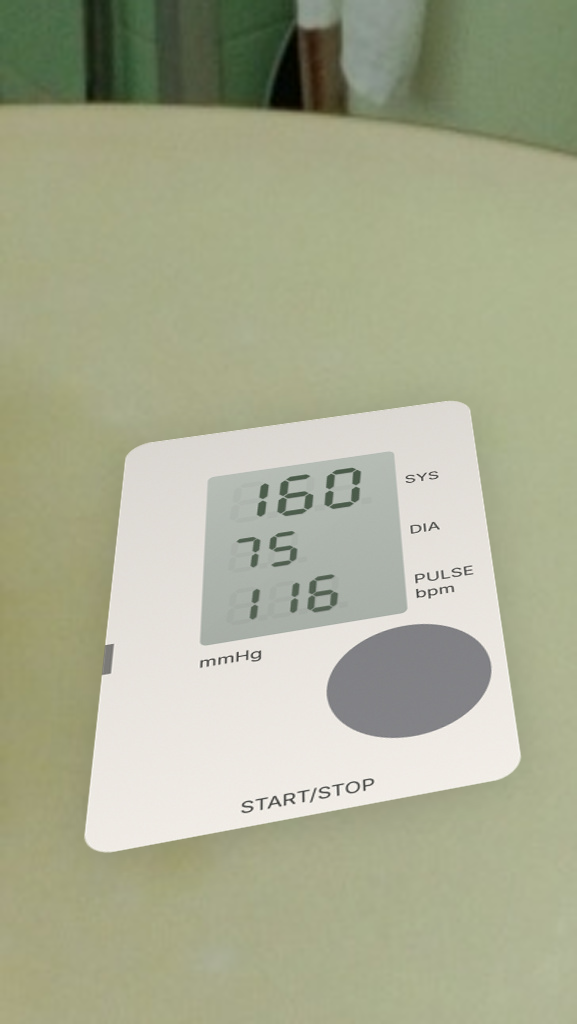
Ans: 75 (mmHg)
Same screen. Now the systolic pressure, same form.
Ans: 160 (mmHg)
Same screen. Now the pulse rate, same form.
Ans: 116 (bpm)
